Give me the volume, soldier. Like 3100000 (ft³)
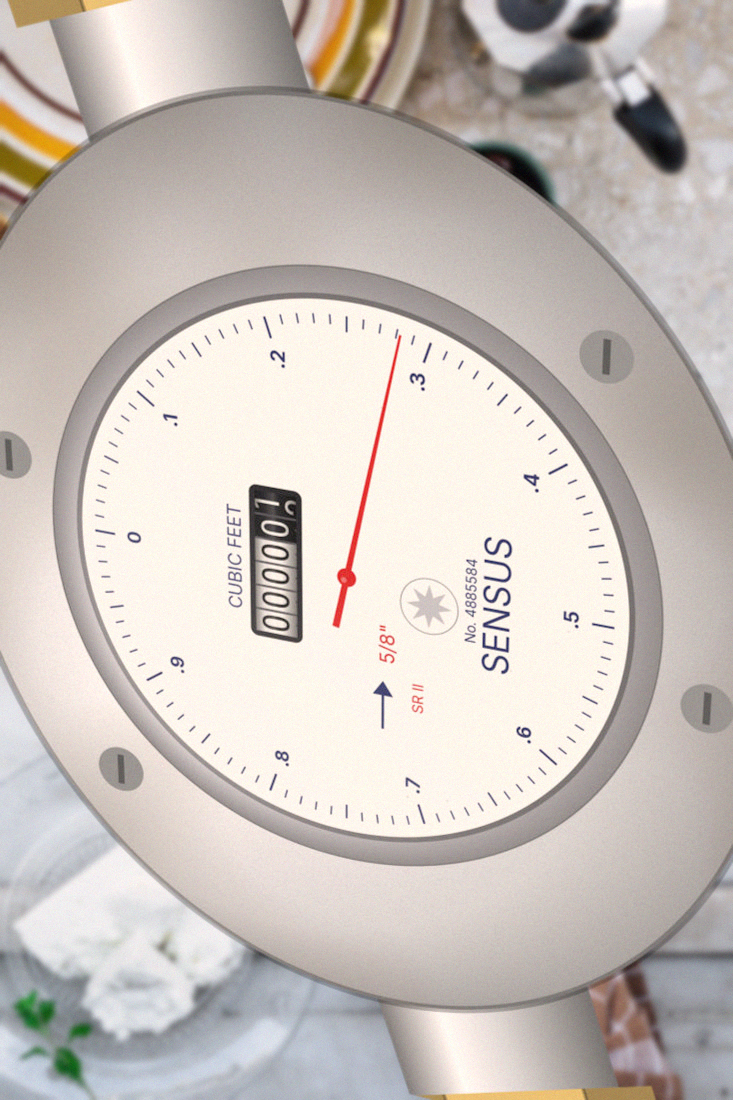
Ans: 1.28 (ft³)
